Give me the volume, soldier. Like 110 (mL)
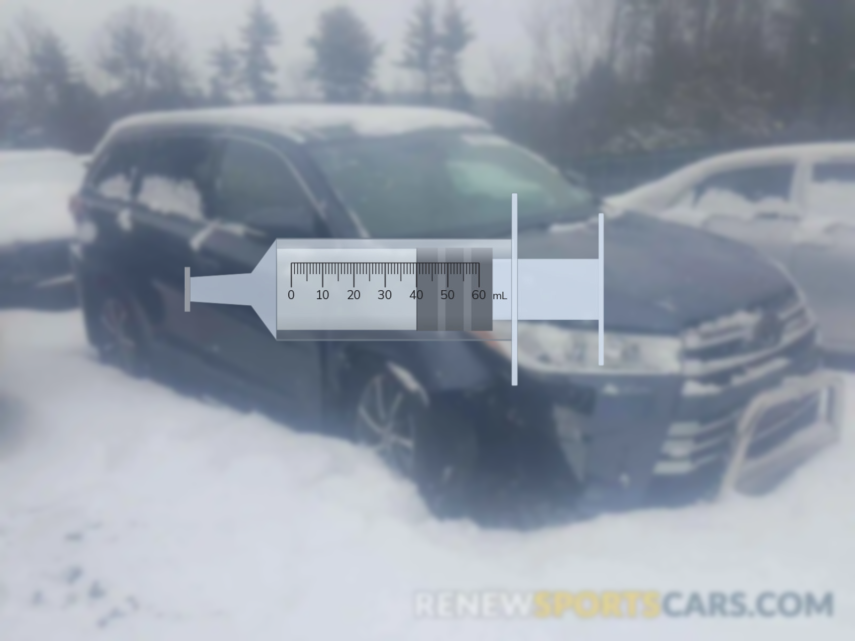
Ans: 40 (mL)
